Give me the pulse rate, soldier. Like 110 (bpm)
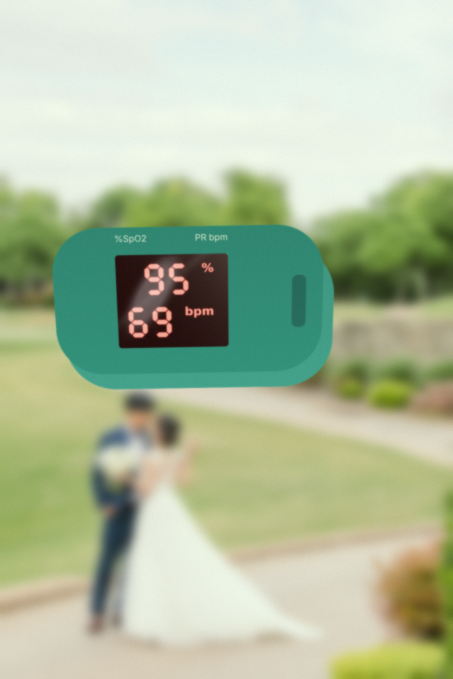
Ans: 69 (bpm)
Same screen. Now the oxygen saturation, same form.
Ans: 95 (%)
